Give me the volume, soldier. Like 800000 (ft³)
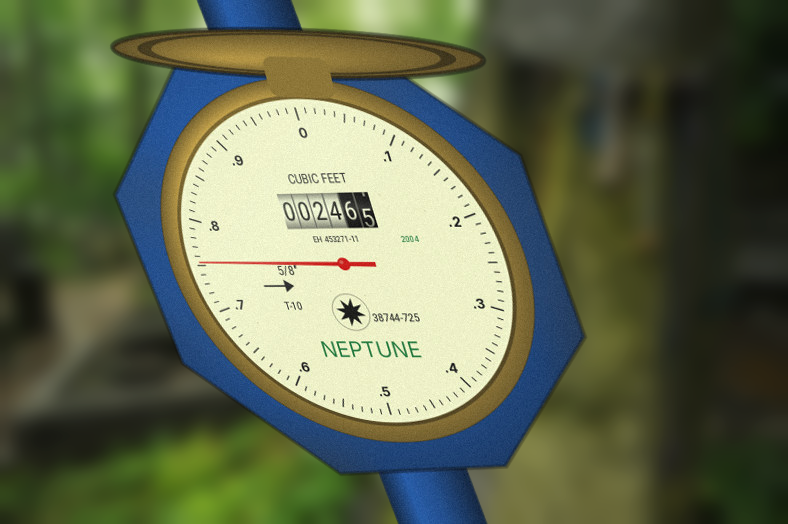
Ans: 2464.75 (ft³)
